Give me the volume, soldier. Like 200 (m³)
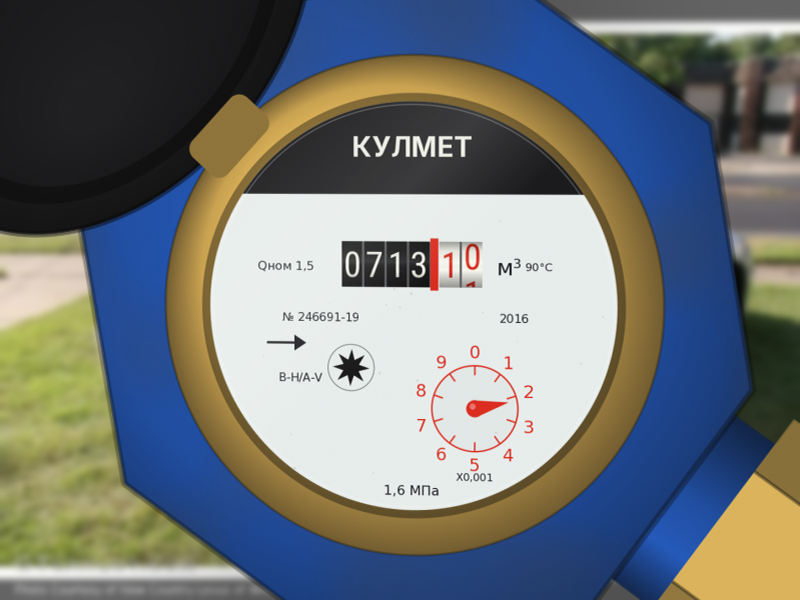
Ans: 713.102 (m³)
